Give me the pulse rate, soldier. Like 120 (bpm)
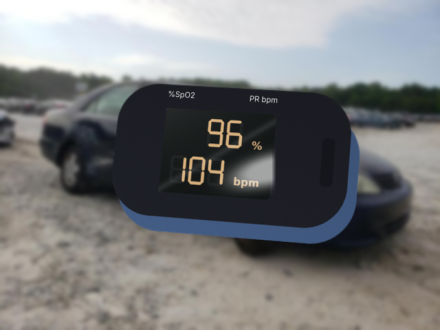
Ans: 104 (bpm)
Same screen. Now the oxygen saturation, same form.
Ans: 96 (%)
